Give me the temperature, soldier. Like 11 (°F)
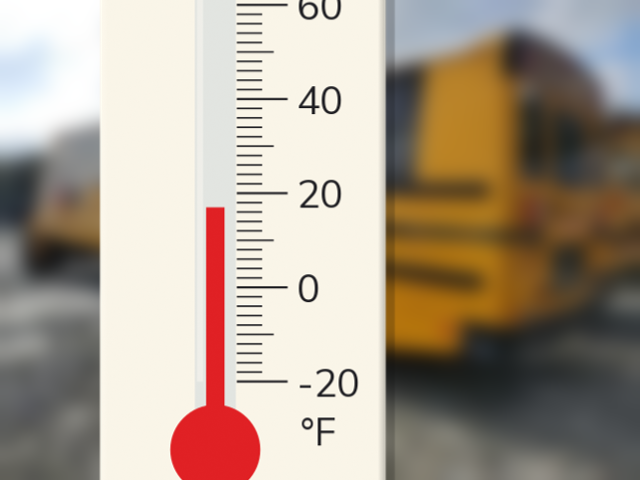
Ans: 17 (°F)
